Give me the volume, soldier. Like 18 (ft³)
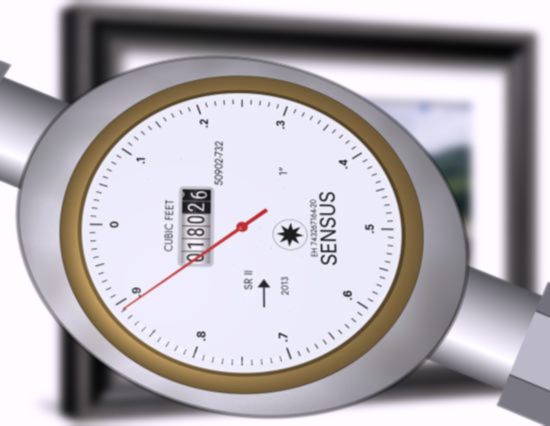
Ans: 18025.89 (ft³)
